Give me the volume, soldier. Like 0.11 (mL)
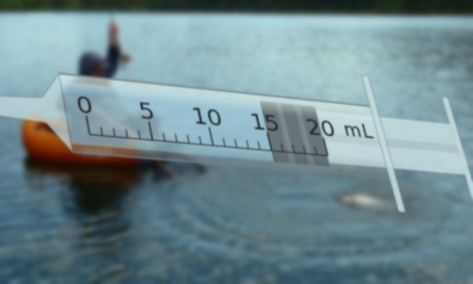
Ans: 15 (mL)
